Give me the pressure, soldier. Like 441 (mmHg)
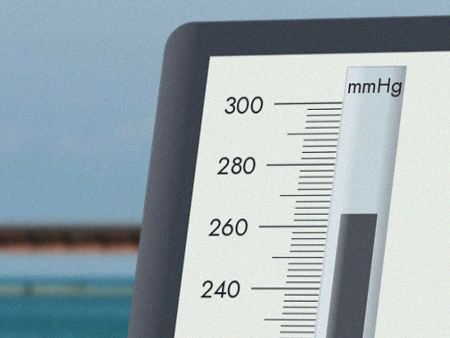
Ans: 264 (mmHg)
